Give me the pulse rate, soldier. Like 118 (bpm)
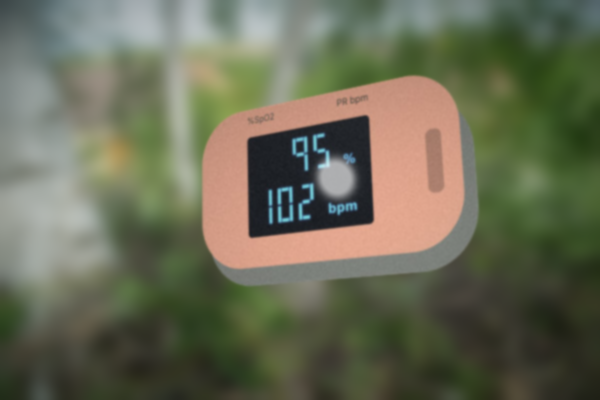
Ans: 102 (bpm)
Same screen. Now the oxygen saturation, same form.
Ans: 95 (%)
